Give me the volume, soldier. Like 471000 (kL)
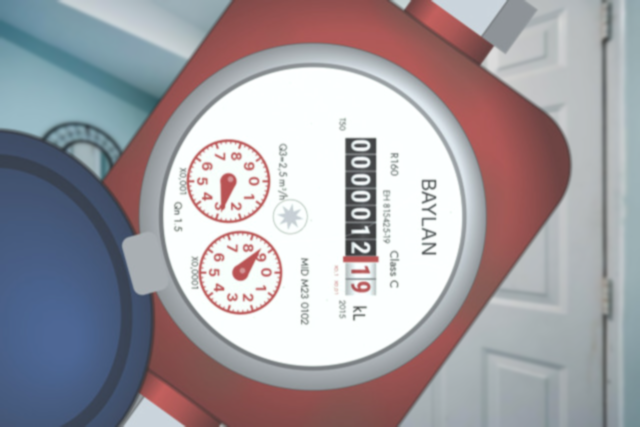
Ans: 12.1928 (kL)
